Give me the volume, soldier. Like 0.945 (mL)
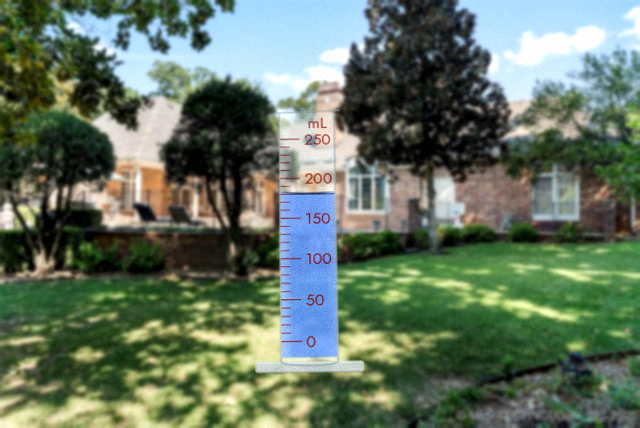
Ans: 180 (mL)
